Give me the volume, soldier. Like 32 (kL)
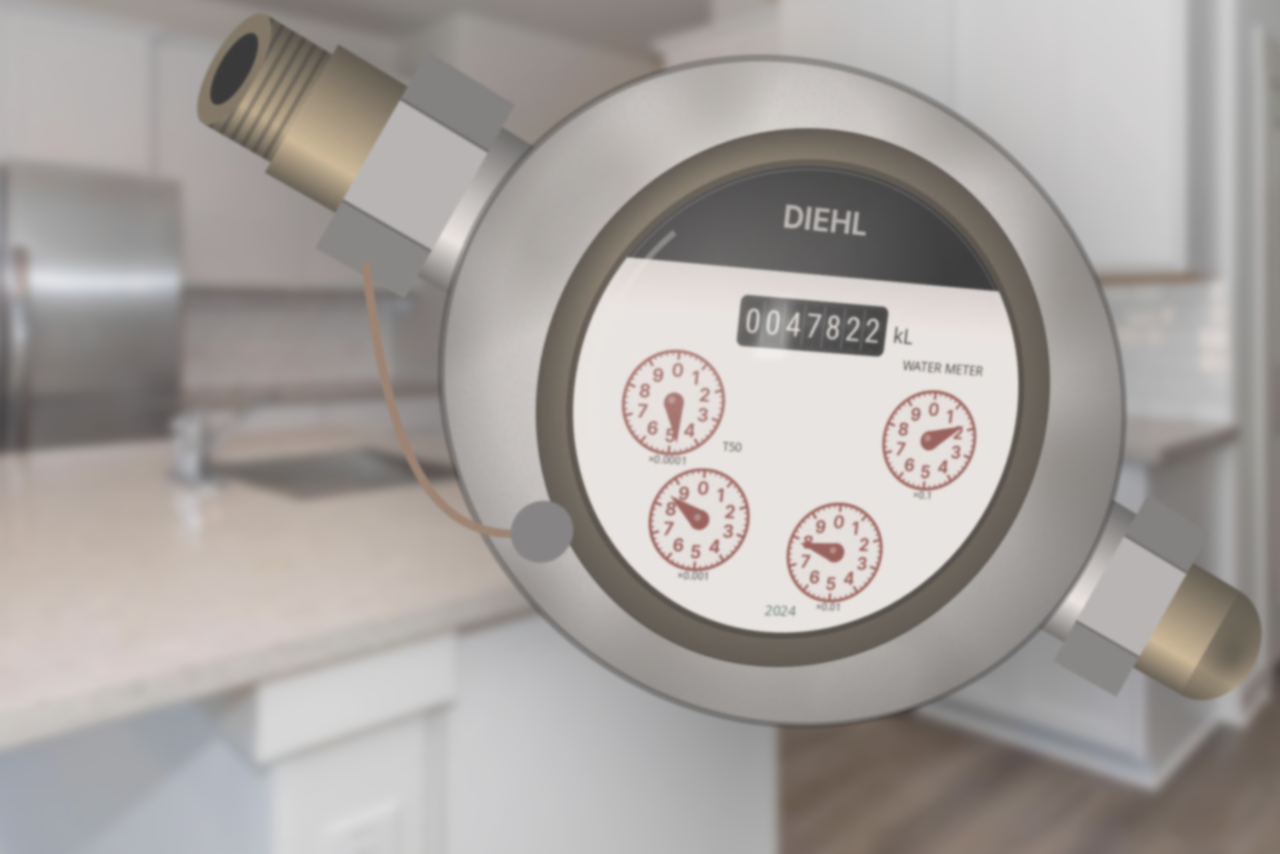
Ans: 47822.1784 (kL)
